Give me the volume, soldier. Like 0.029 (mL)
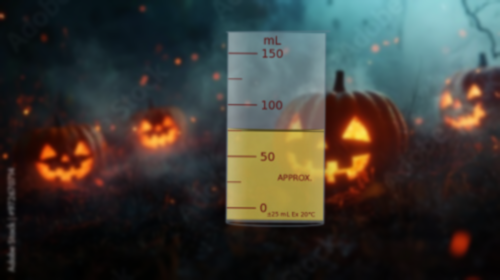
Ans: 75 (mL)
